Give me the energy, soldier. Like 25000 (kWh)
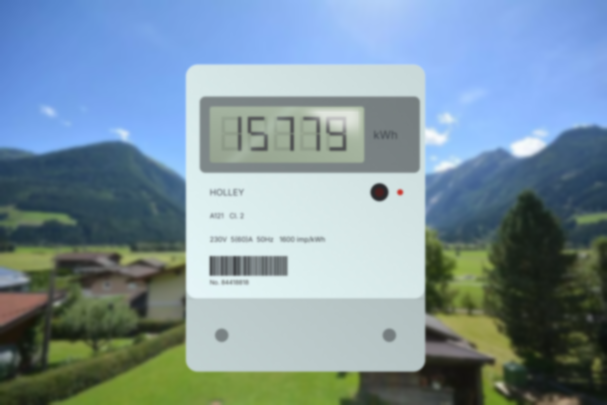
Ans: 15779 (kWh)
